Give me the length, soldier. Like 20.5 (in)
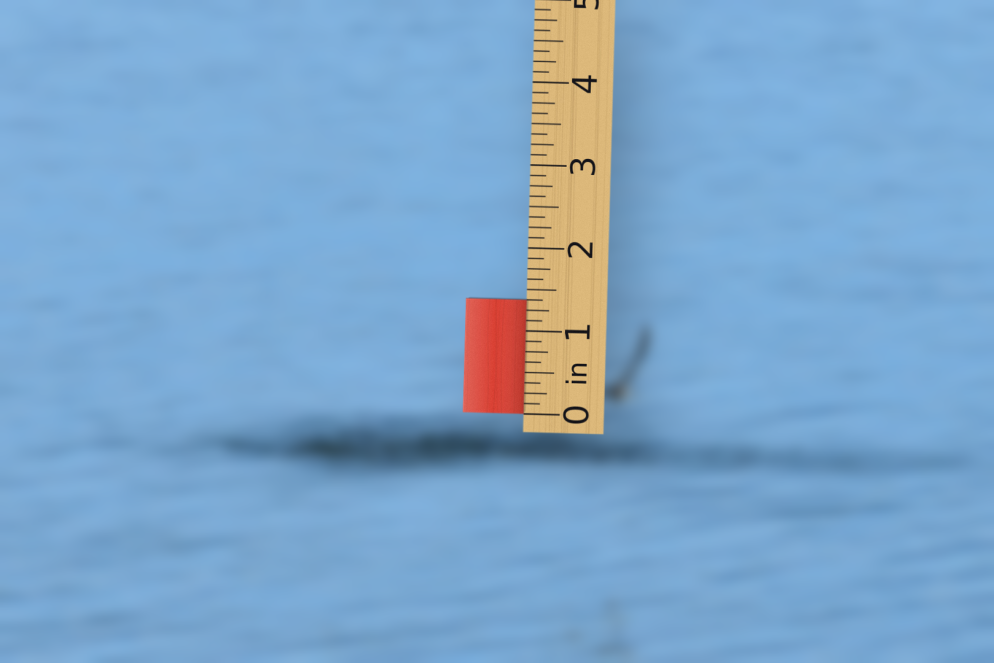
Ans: 1.375 (in)
